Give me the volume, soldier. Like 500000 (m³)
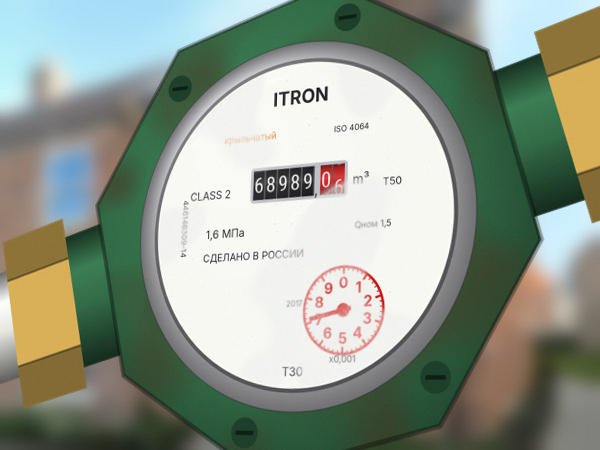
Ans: 68989.057 (m³)
